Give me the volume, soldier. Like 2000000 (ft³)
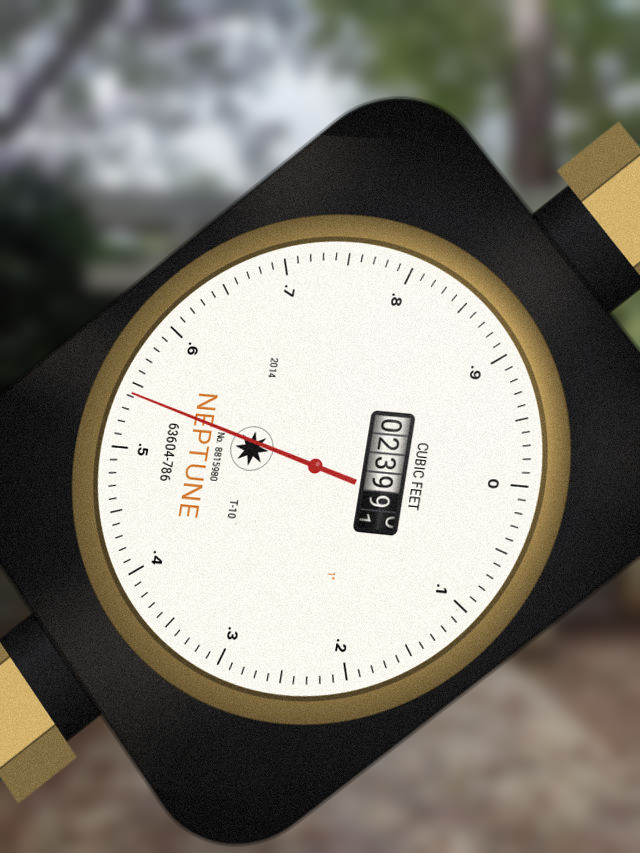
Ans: 23990.54 (ft³)
